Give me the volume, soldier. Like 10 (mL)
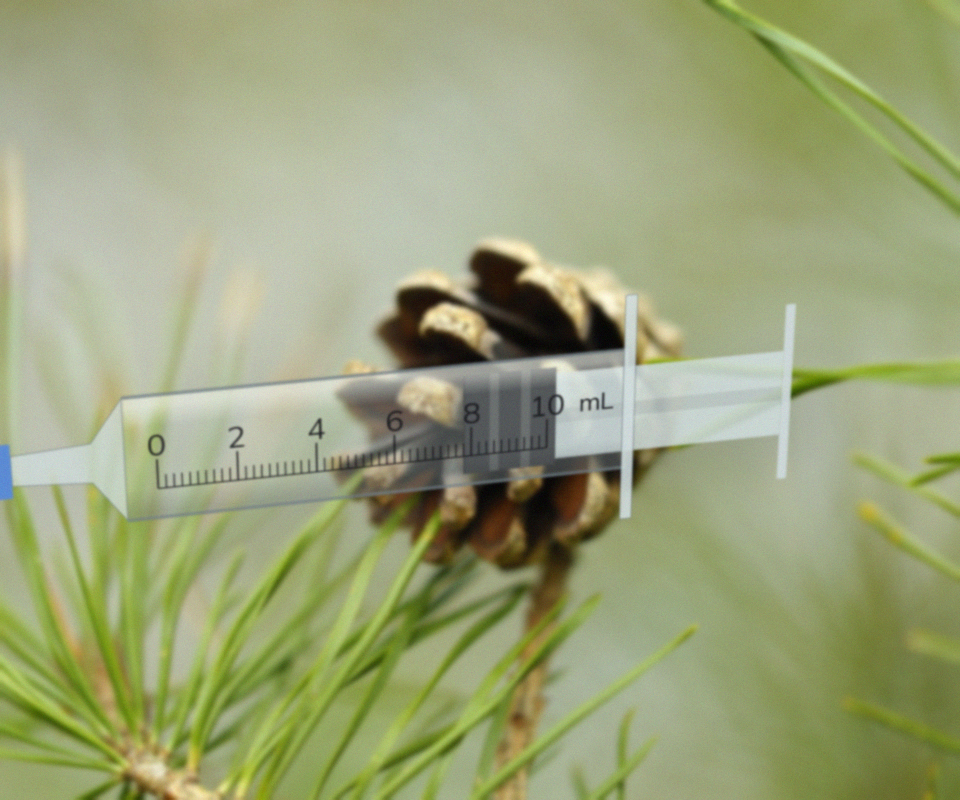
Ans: 7.8 (mL)
